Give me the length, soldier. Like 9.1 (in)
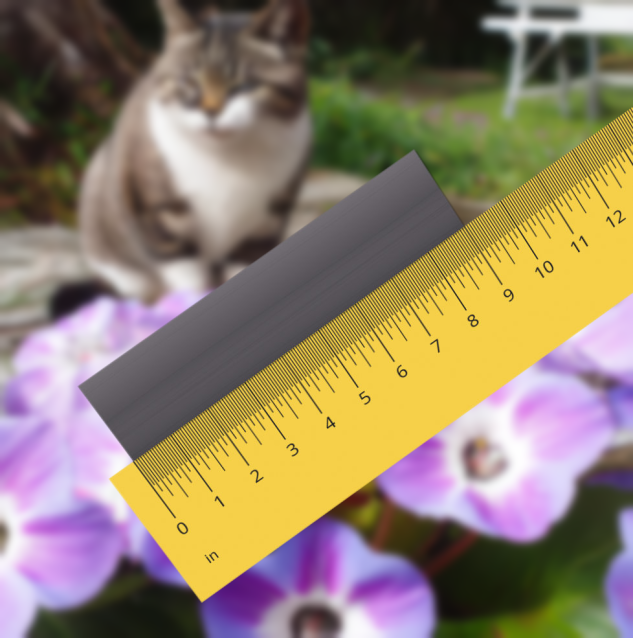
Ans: 9 (in)
